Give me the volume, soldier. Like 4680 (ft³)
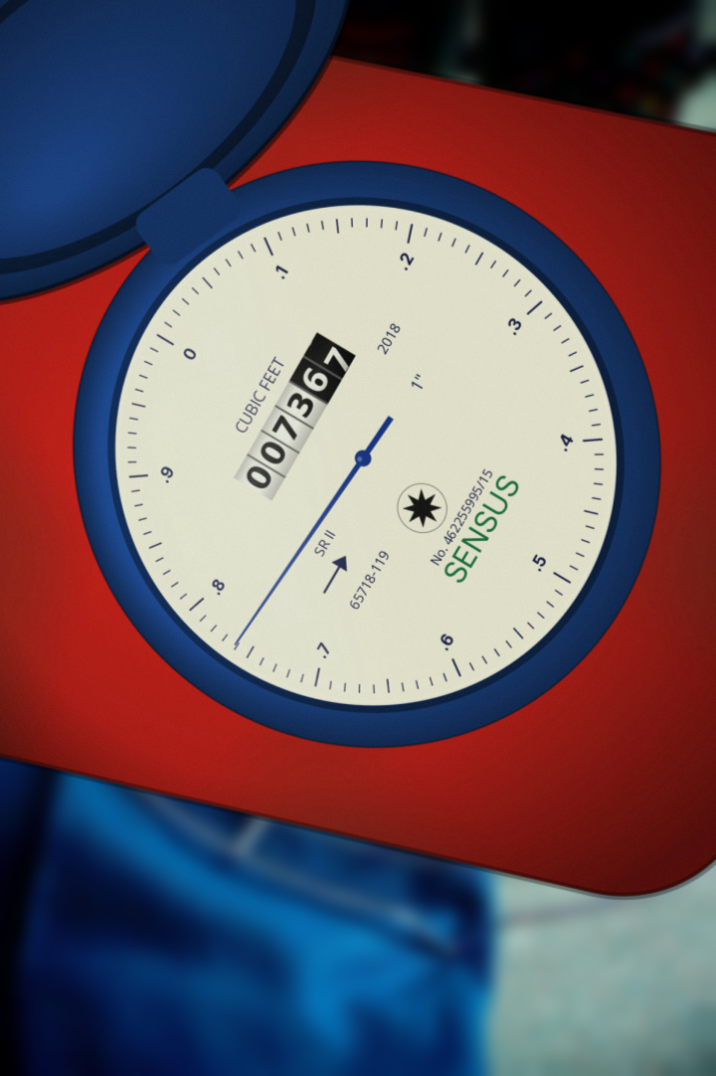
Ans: 7366.76 (ft³)
